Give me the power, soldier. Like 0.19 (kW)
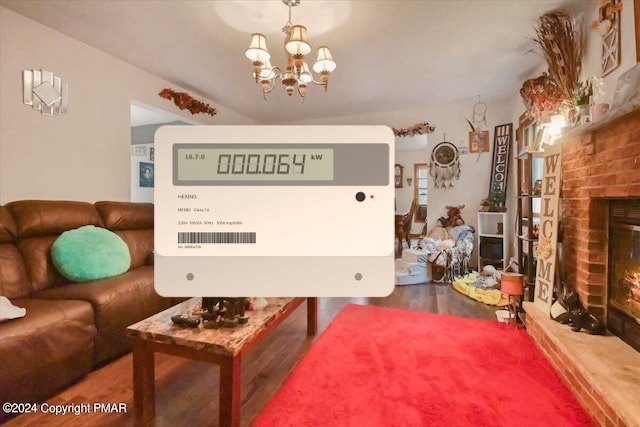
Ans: 0.064 (kW)
